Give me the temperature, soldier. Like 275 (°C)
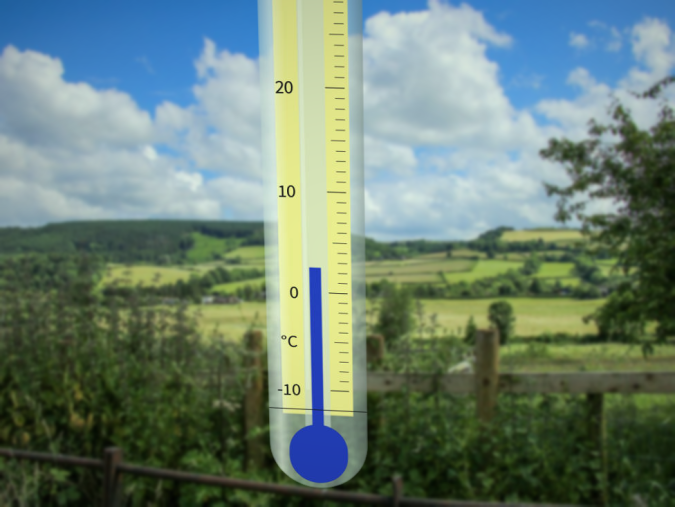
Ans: 2.5 (°C)
